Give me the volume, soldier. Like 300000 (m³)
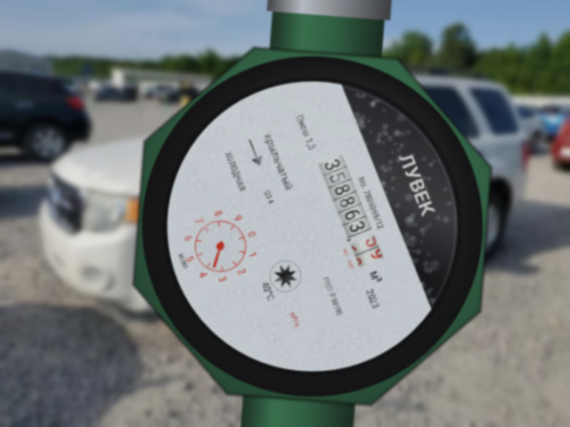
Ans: 358863.593 (m³)
